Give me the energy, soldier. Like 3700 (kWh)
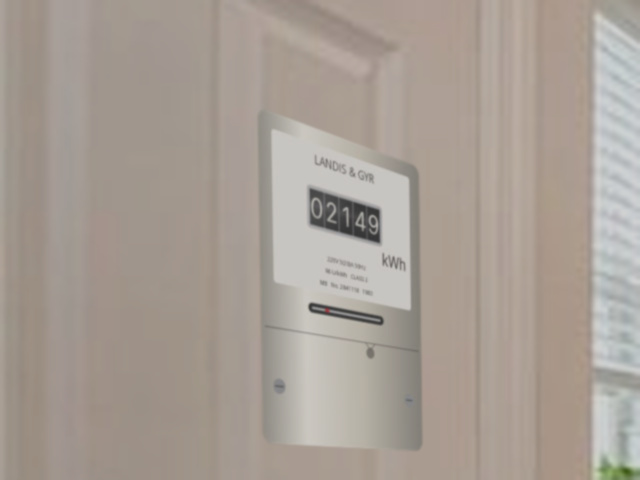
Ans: 2149 (kWh)
